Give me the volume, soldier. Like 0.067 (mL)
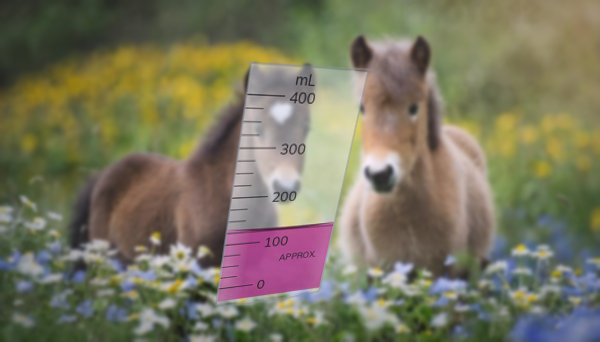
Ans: 125 (mL)
